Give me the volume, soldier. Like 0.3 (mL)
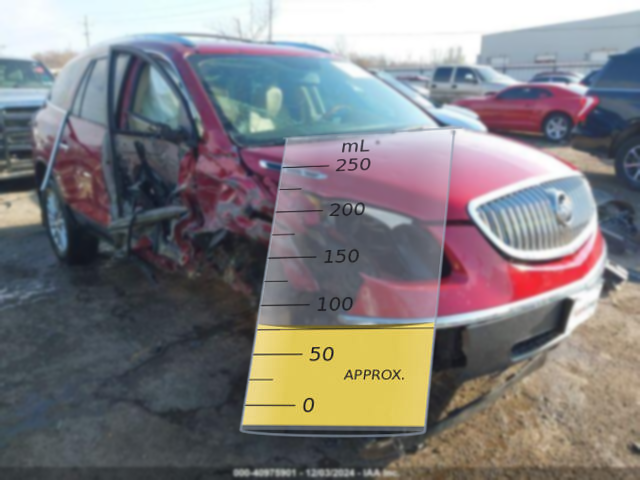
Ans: 75 (mL)
